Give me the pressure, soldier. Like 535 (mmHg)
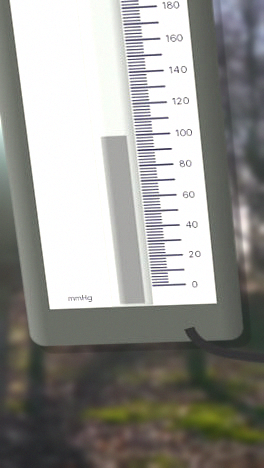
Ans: 100 (mmHg)
